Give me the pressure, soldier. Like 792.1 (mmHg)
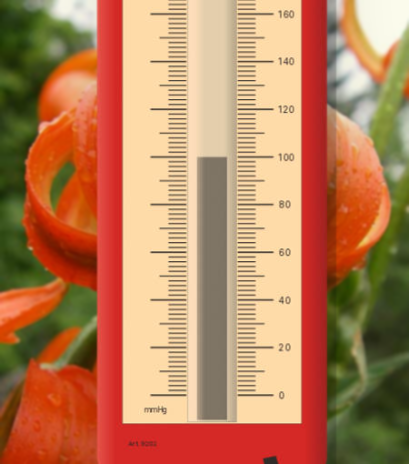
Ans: 100 (mmHg)
